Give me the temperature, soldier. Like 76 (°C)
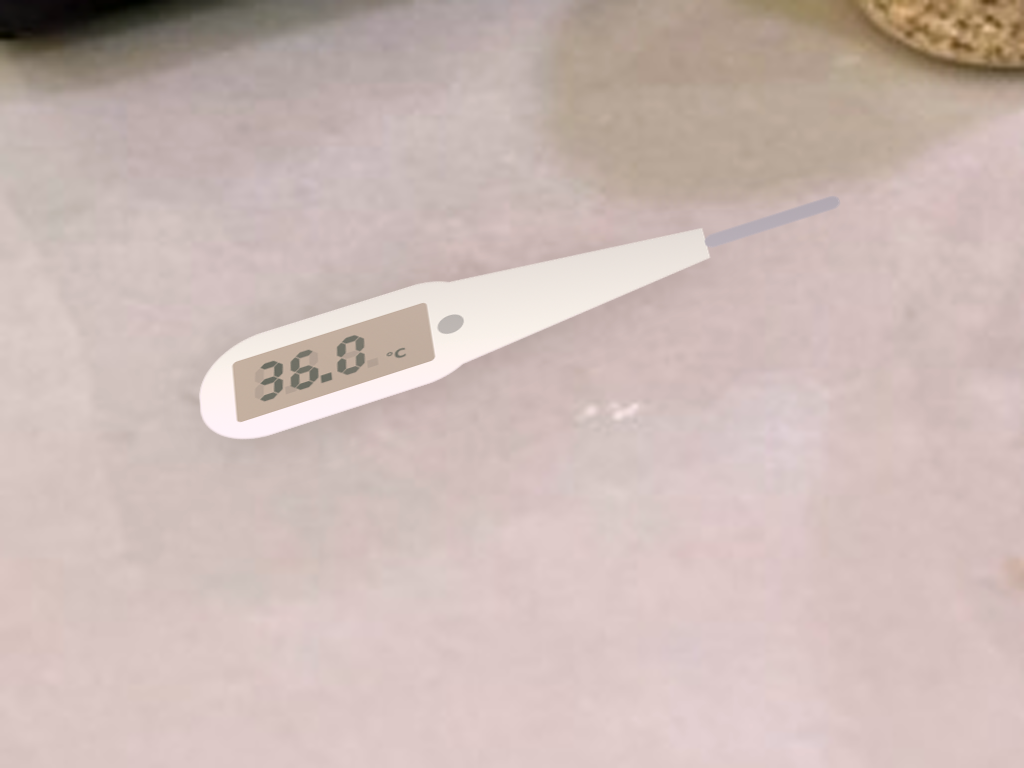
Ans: 36.0 (°C)
